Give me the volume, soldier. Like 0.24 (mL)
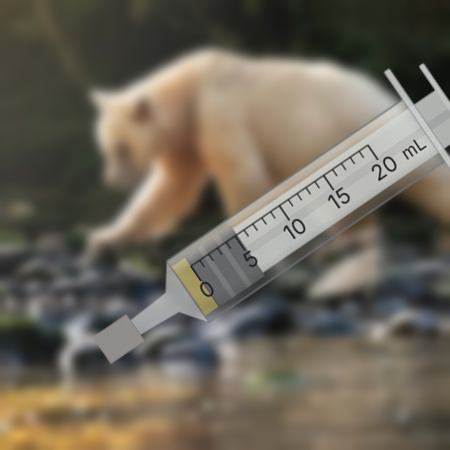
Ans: 0 (mL)
